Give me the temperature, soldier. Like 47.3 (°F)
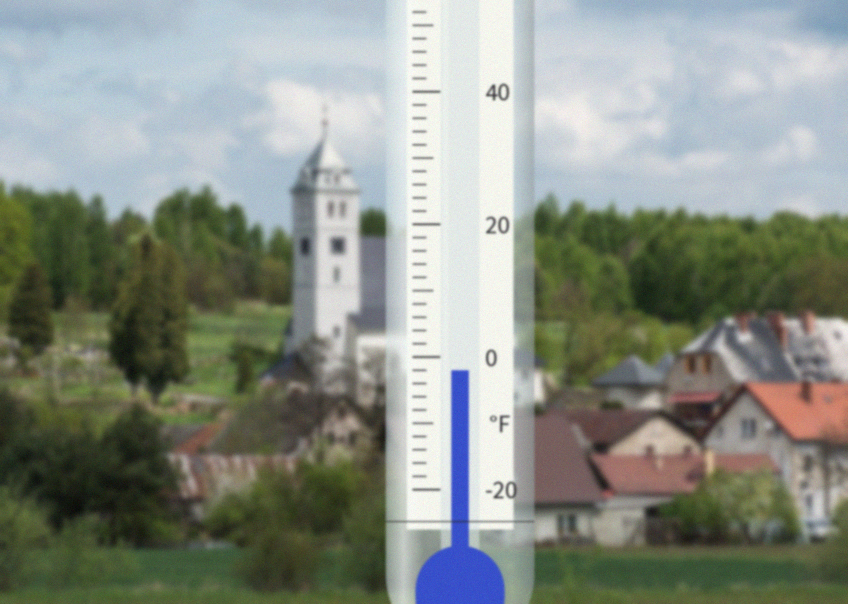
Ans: -2 (°F)
